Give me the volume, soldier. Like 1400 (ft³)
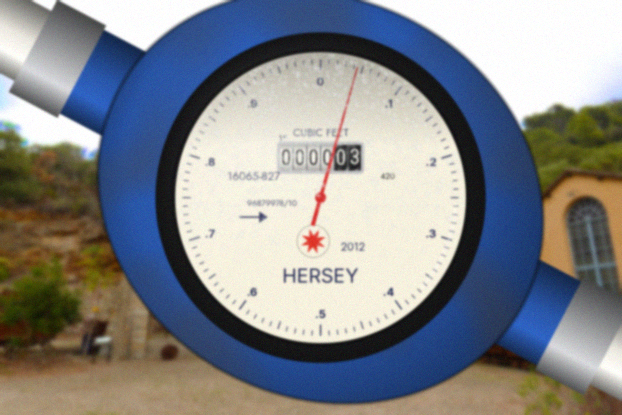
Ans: 3.04 (ft³)
